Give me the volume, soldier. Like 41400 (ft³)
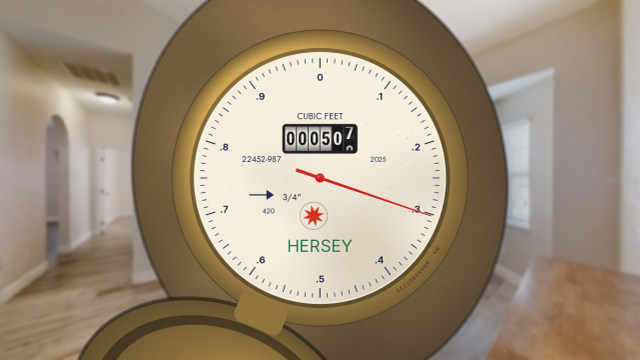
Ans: 507.30 (ft³)
